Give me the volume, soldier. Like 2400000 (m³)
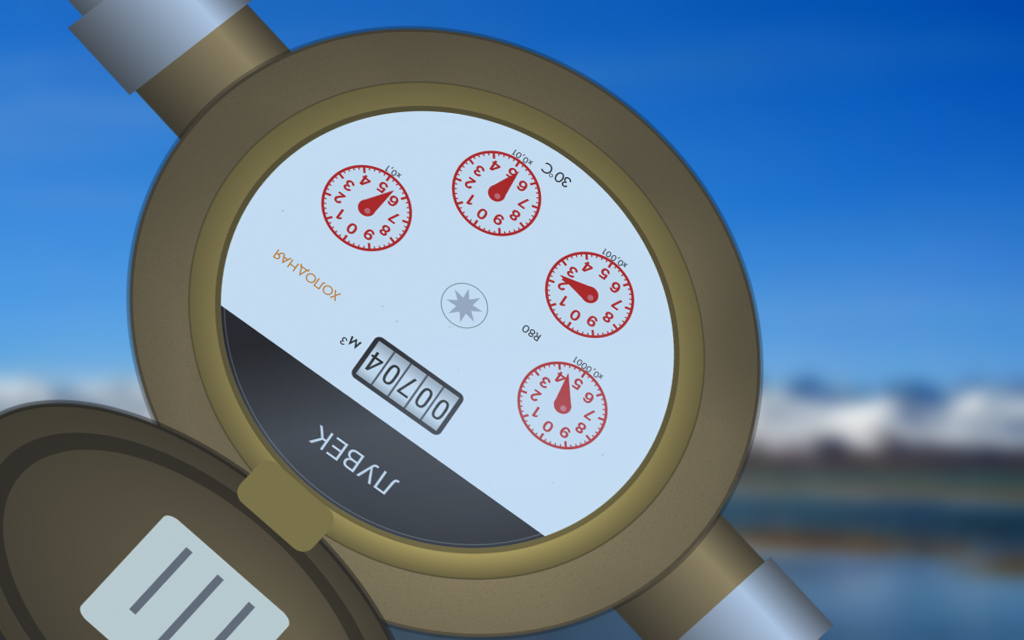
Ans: 704.5524 (m³)
